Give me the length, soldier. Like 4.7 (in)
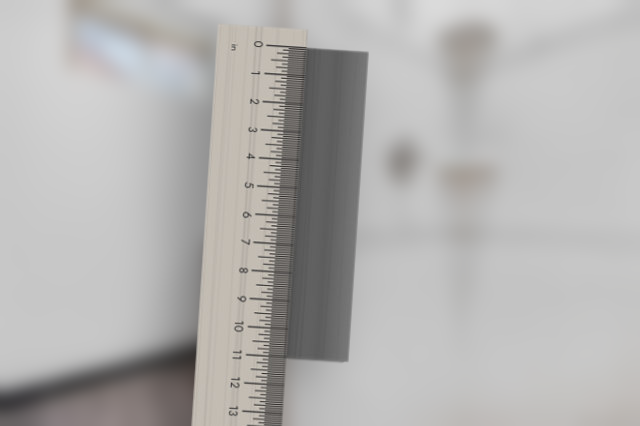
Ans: 11 (in)
